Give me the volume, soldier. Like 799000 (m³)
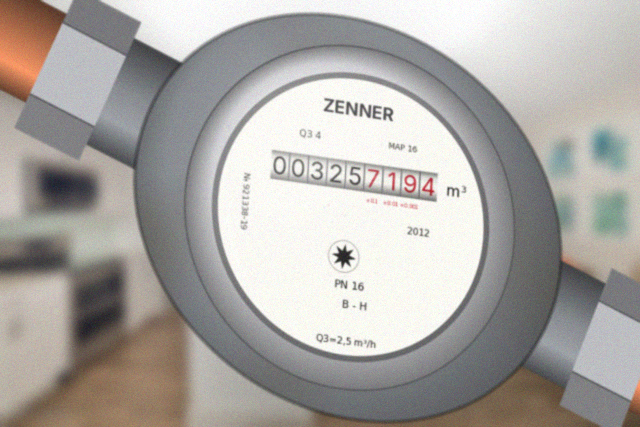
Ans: 325.7194 (m³)
